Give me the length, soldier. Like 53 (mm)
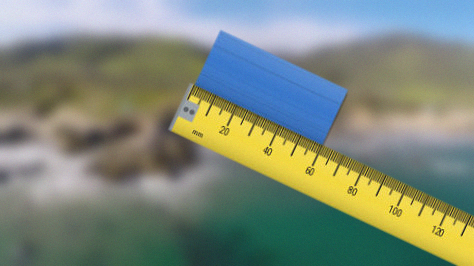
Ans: 60 (mm)
